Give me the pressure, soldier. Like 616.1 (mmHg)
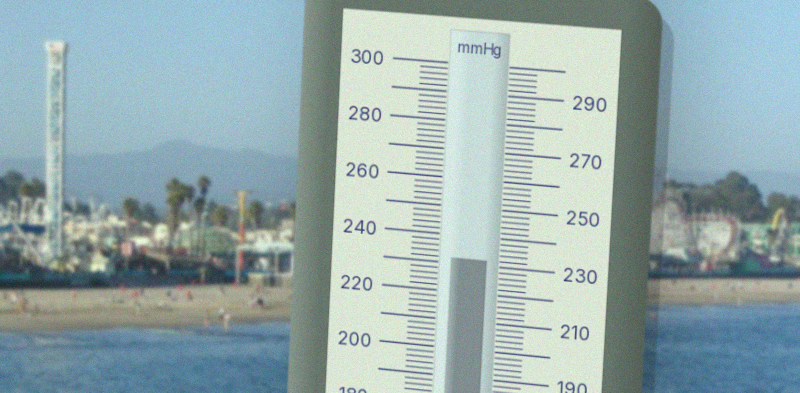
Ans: 232 (mmHg)
